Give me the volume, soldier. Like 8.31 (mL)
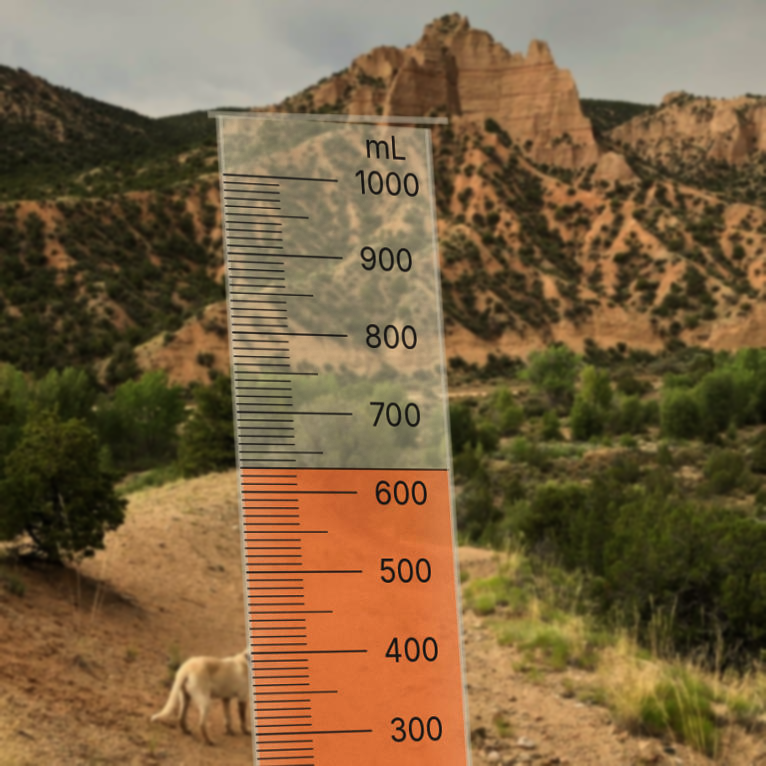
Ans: 630 (mL)
